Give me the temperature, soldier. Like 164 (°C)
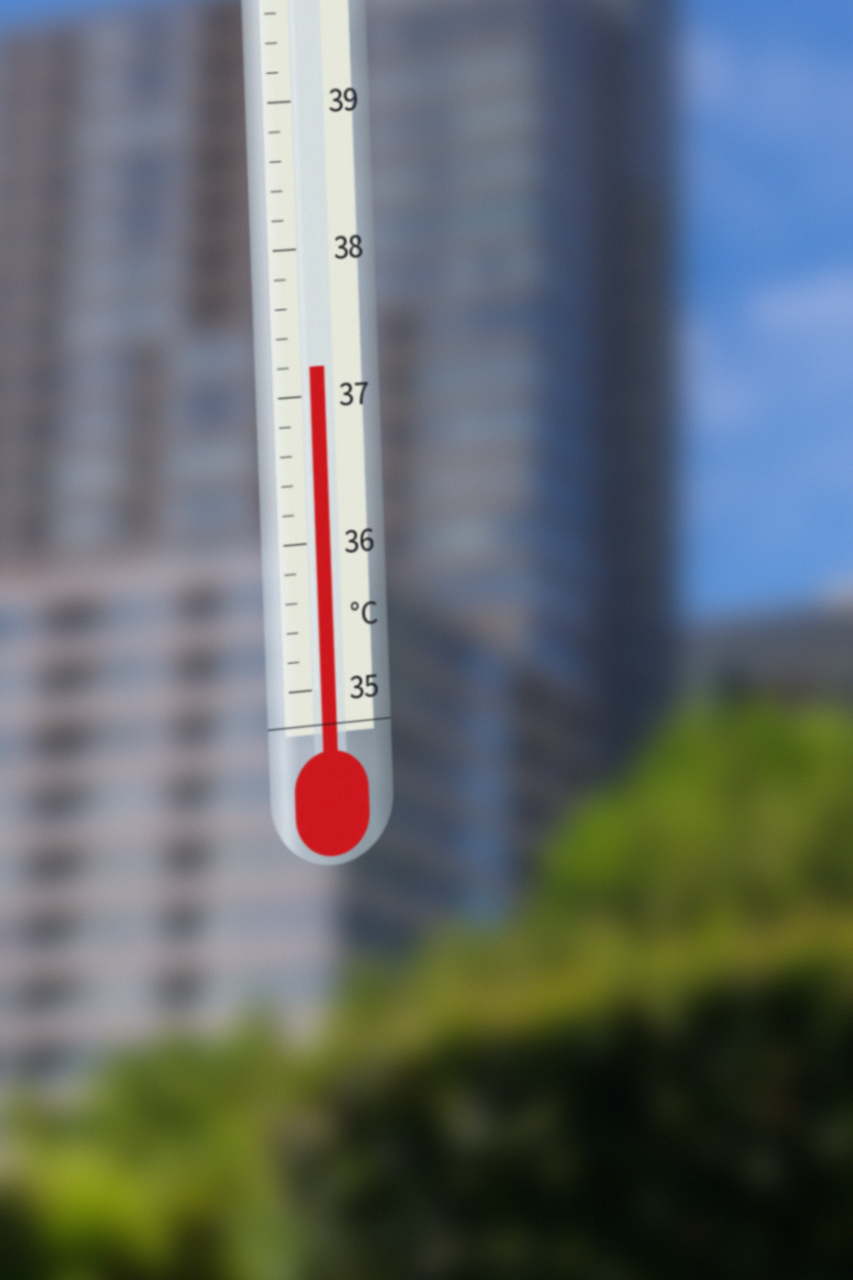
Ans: 37.2 (°C)
